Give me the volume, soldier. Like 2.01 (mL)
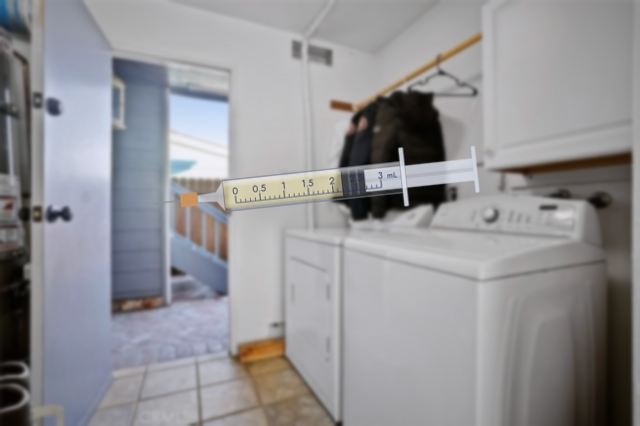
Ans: 2.2 (mL)
